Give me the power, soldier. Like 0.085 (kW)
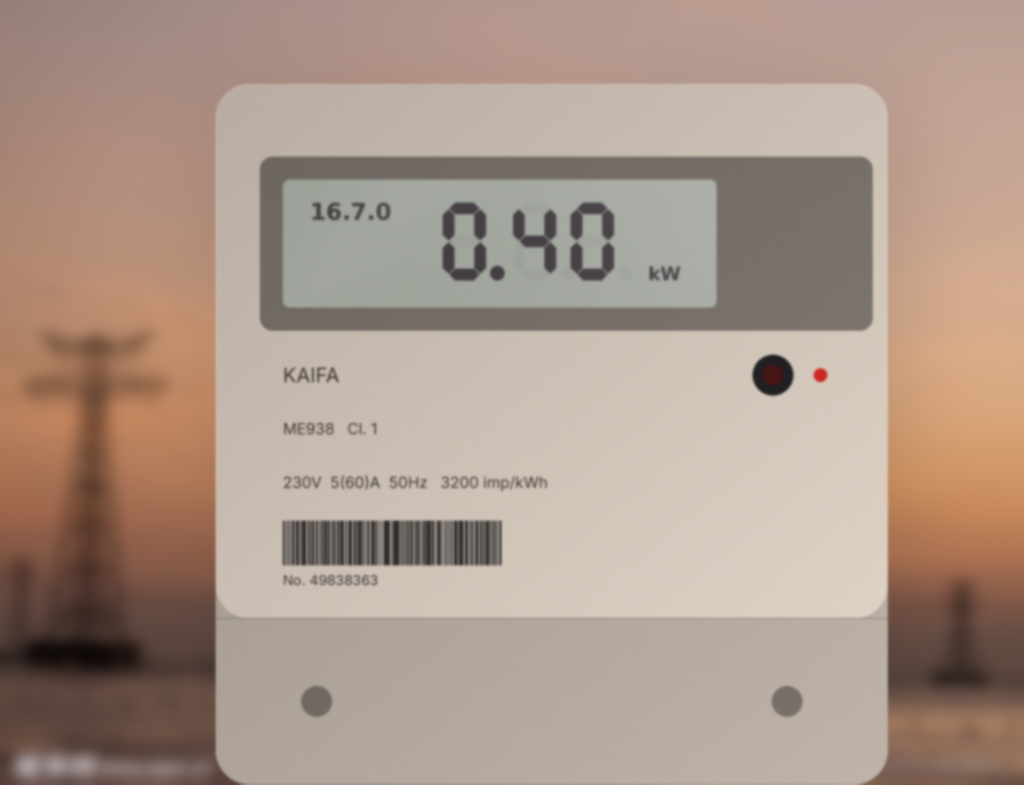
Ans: 0.40 (kW)
